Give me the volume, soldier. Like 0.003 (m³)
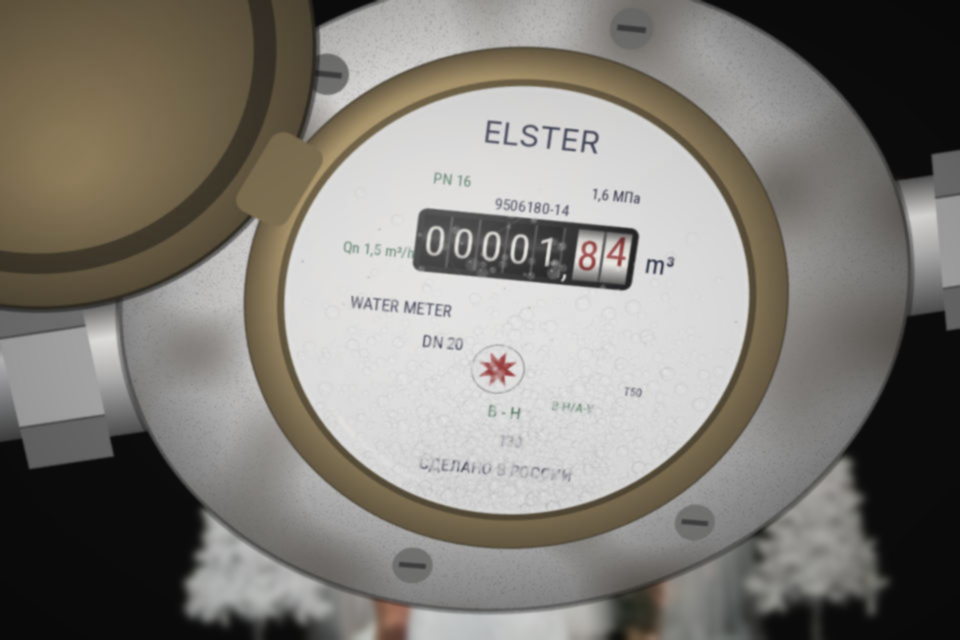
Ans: 1.84 (m³)
